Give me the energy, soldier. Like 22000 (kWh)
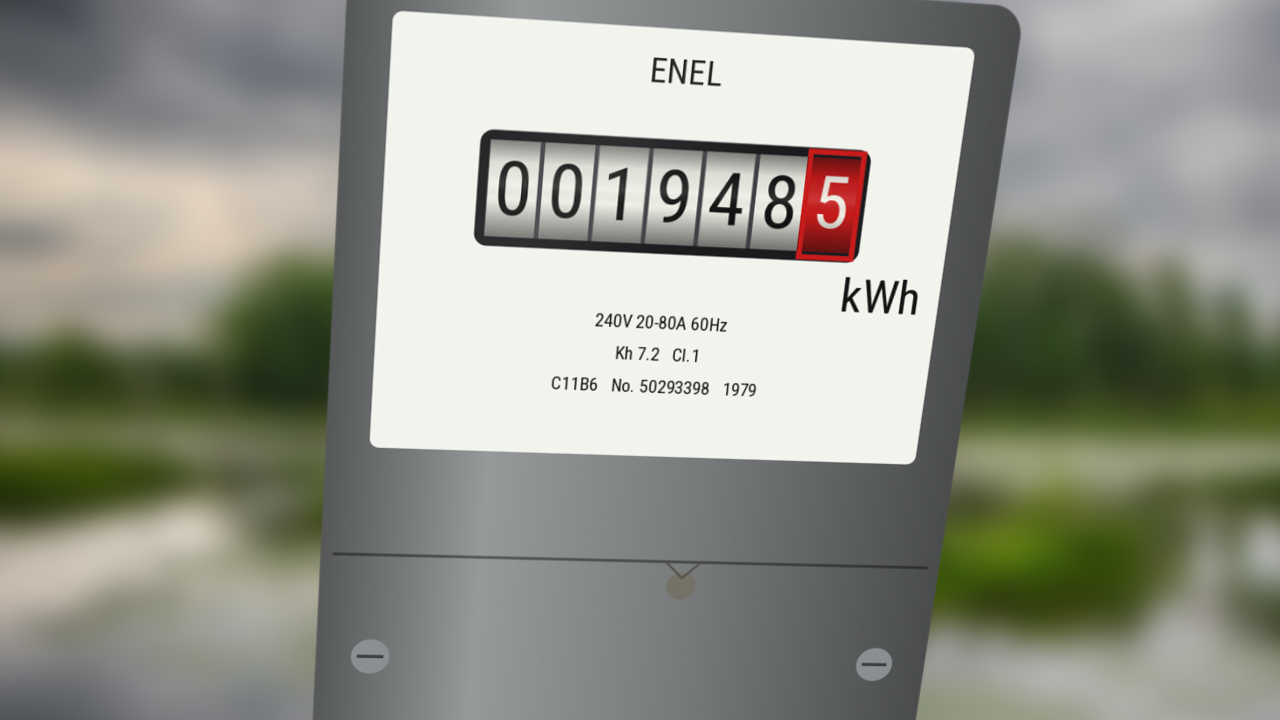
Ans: 1948.5 (kWh)
